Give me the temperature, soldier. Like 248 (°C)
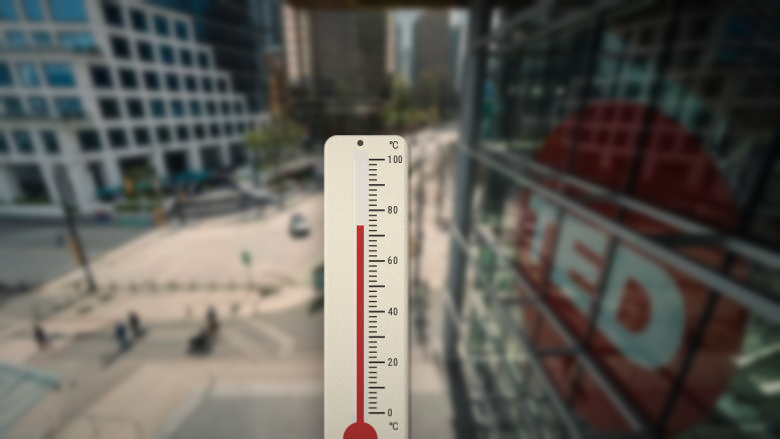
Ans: 74 (°C)
